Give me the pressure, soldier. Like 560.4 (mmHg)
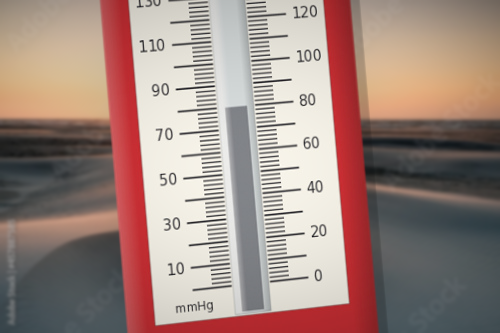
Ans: 80 (mmHg)
